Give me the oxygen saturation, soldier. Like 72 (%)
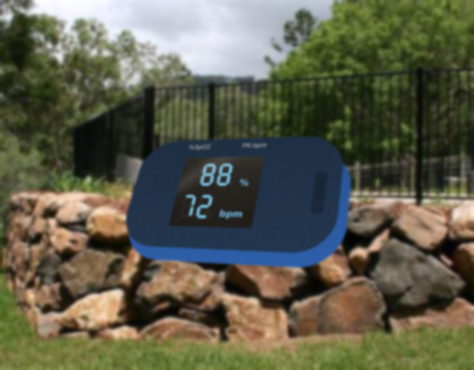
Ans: 88 (%)
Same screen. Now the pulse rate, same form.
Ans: 72 (bpm)
